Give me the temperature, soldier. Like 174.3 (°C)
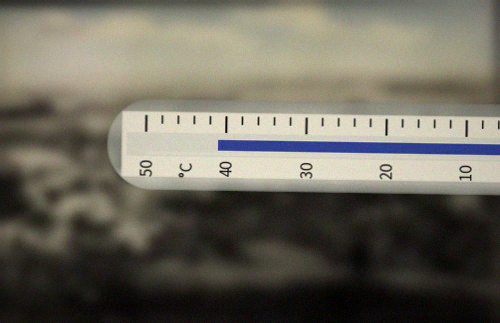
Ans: 41 (°C)
